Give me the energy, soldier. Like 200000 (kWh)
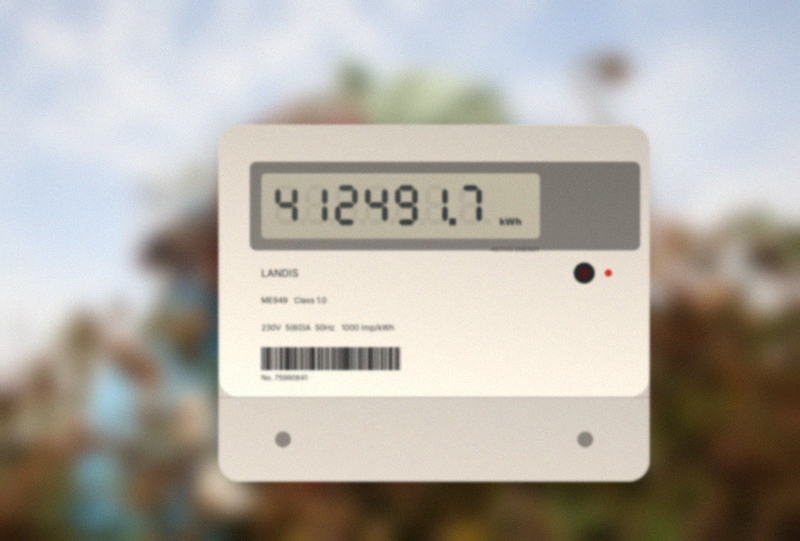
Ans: 412491.7 (kWh)
